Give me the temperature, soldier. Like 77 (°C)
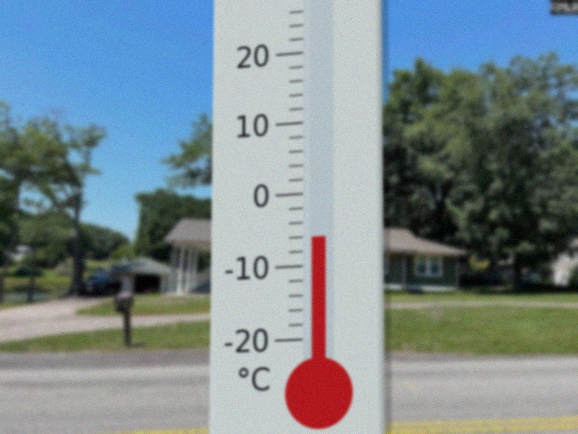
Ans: -6 (°C)
